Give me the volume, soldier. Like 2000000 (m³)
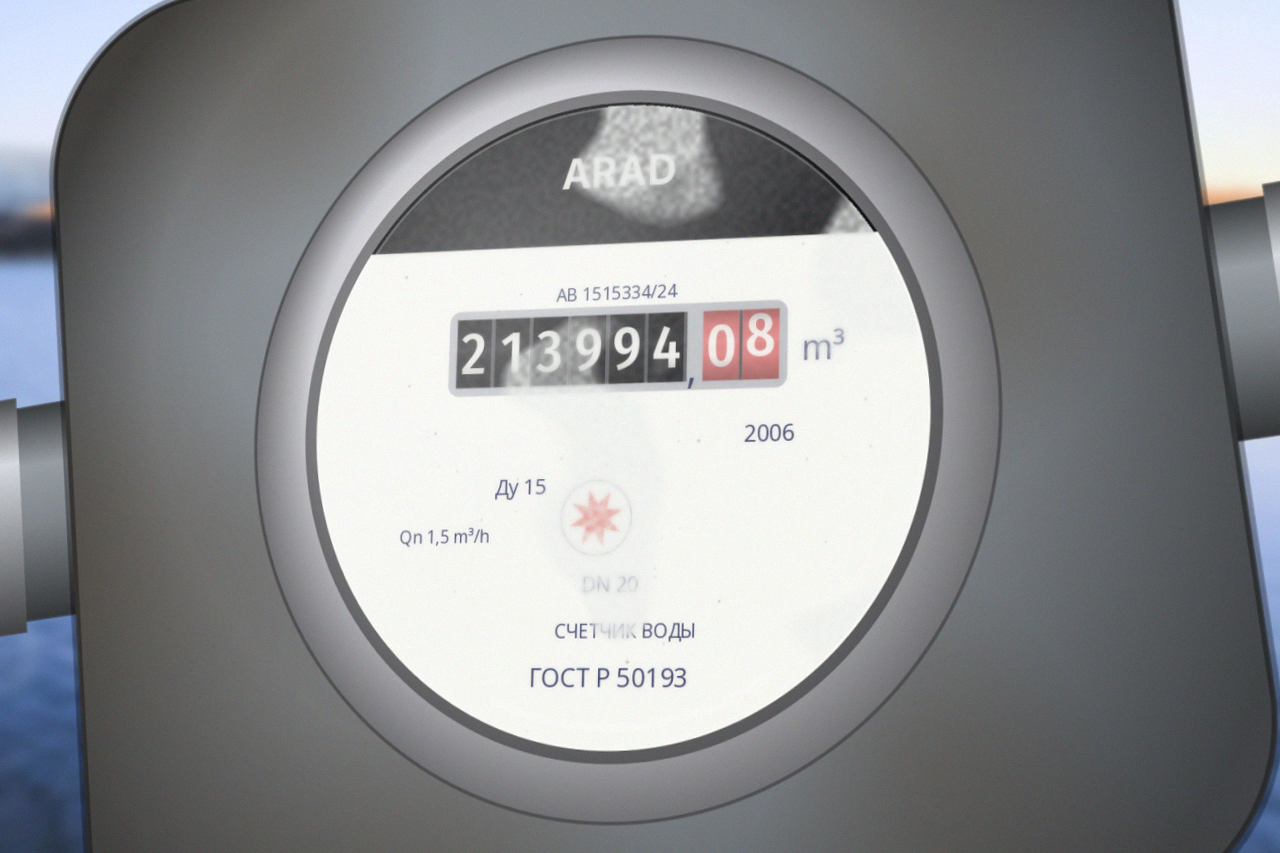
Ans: 213994.08 (m³)
